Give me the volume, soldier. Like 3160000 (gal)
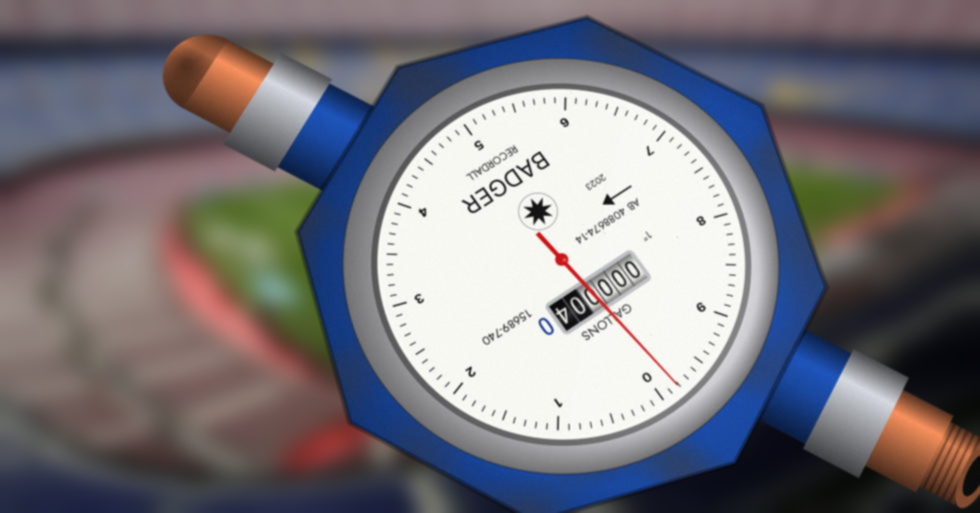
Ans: 39.8 (gal)
